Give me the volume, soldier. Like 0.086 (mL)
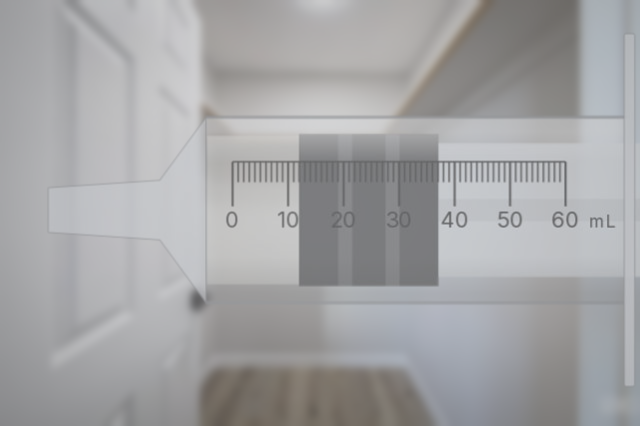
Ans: 12 (mL)
